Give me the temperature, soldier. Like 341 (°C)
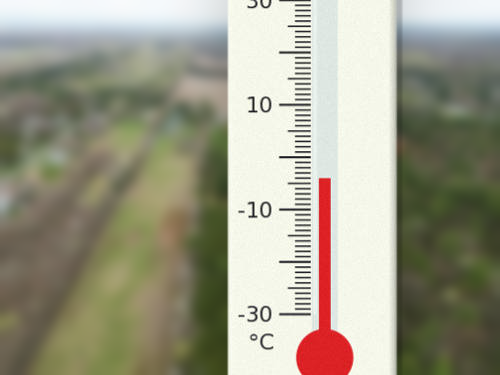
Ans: -4 (°C)
